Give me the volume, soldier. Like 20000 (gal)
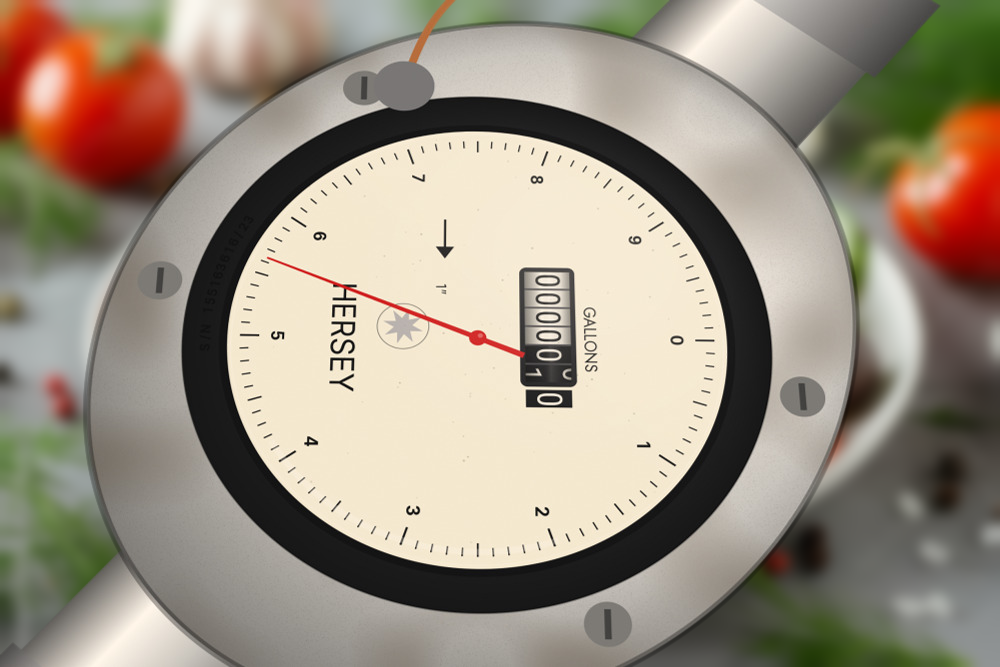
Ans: 5.6 (gal)
